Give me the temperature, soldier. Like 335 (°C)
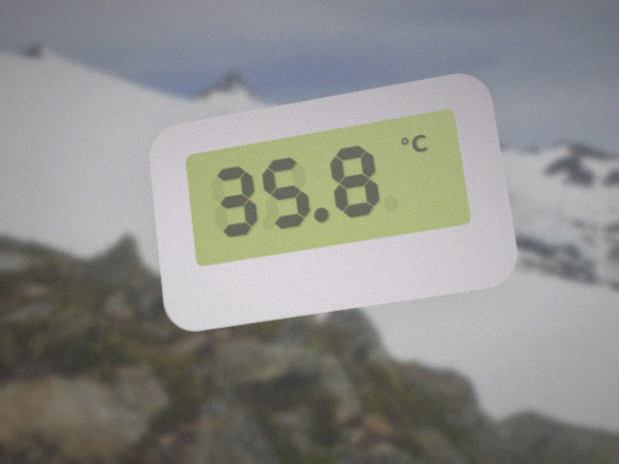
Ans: 35.8 (°C)
